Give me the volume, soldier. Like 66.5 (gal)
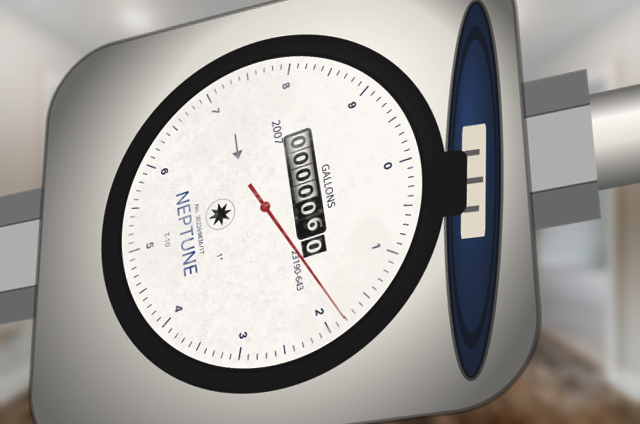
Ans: 61.8 (gal)
